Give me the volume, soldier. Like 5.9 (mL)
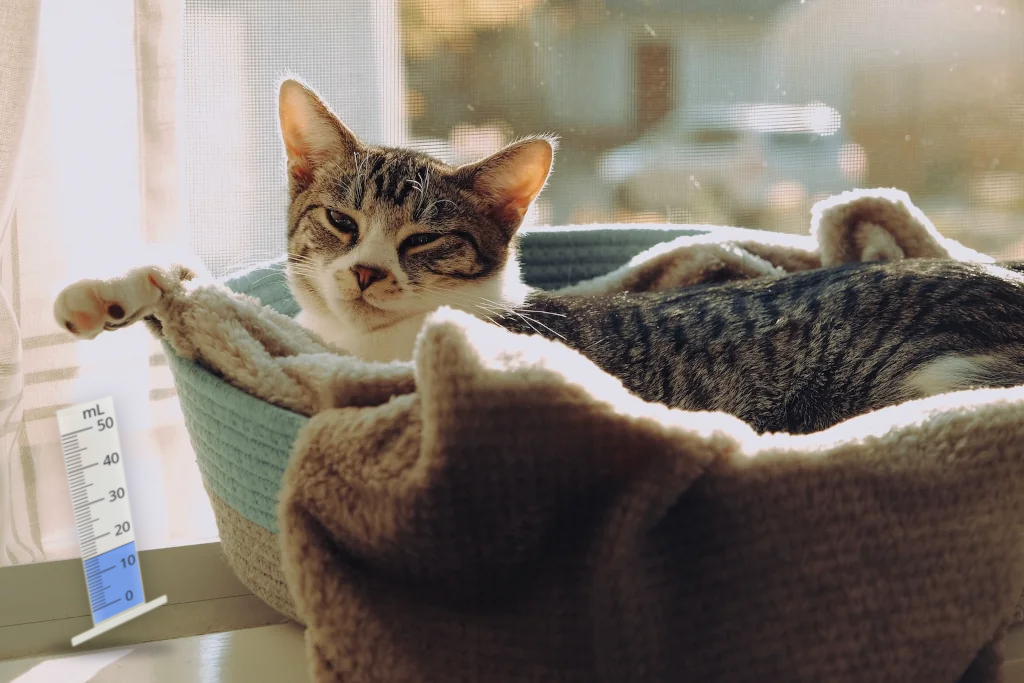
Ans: 15 (mL)
